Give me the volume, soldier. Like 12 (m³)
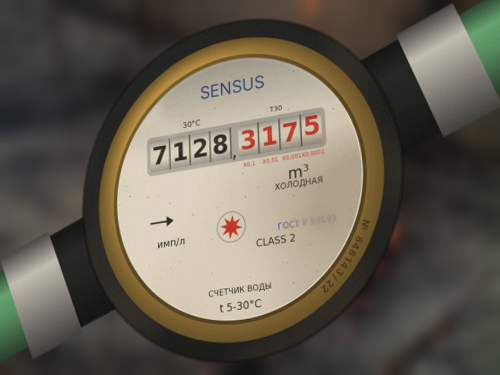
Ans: 7128.3175 (m³)
